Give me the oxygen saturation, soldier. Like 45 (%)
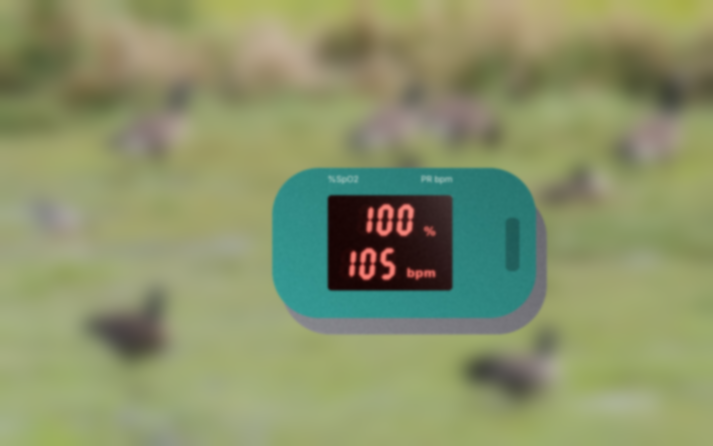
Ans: 100 (%)
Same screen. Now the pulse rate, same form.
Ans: 105 (bpm)
